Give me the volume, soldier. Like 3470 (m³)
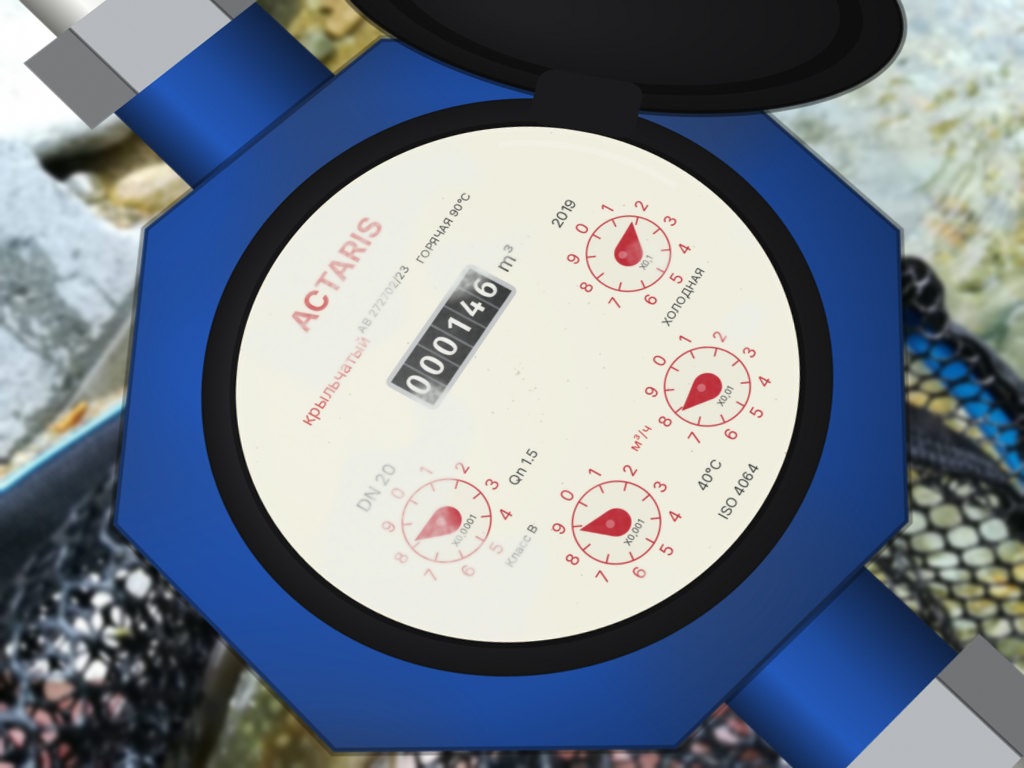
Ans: 146.1788 (m³)
